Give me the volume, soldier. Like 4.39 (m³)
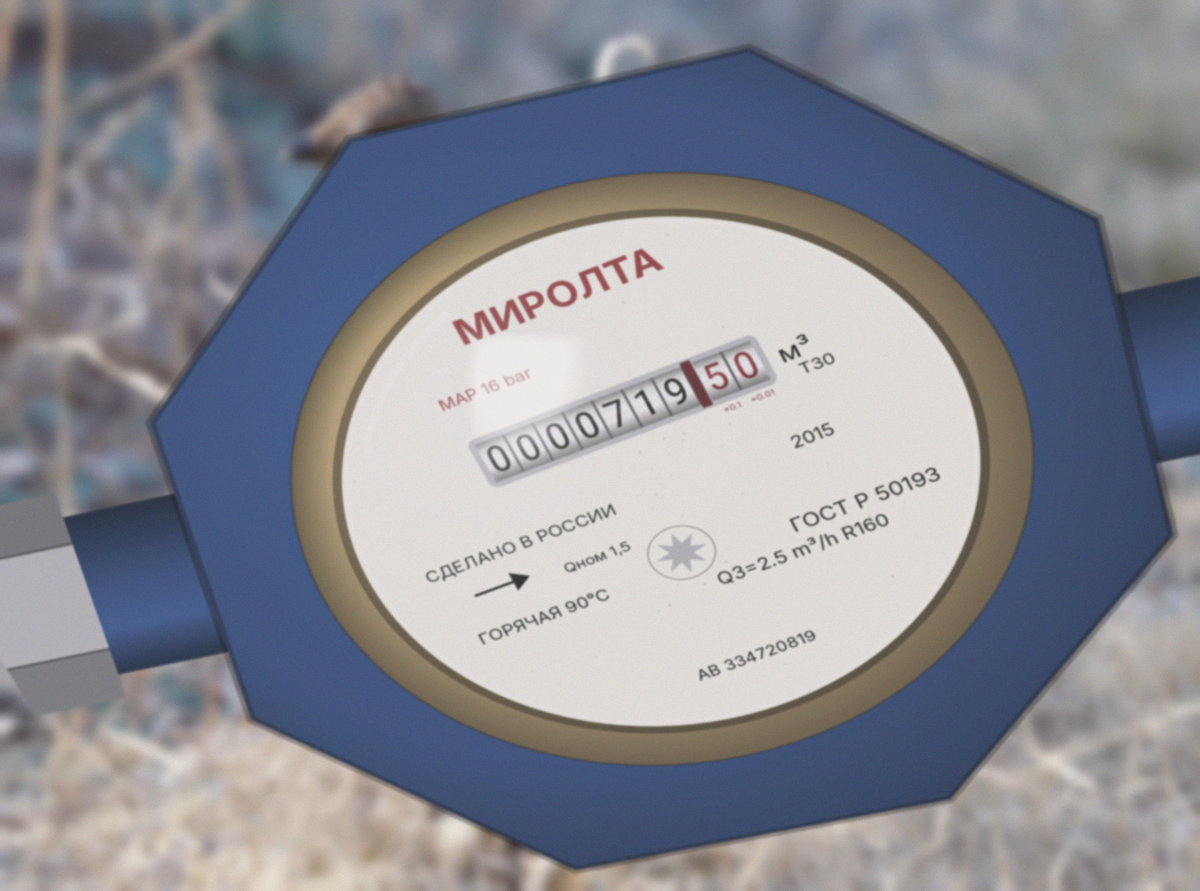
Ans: 719.50 (m³)
